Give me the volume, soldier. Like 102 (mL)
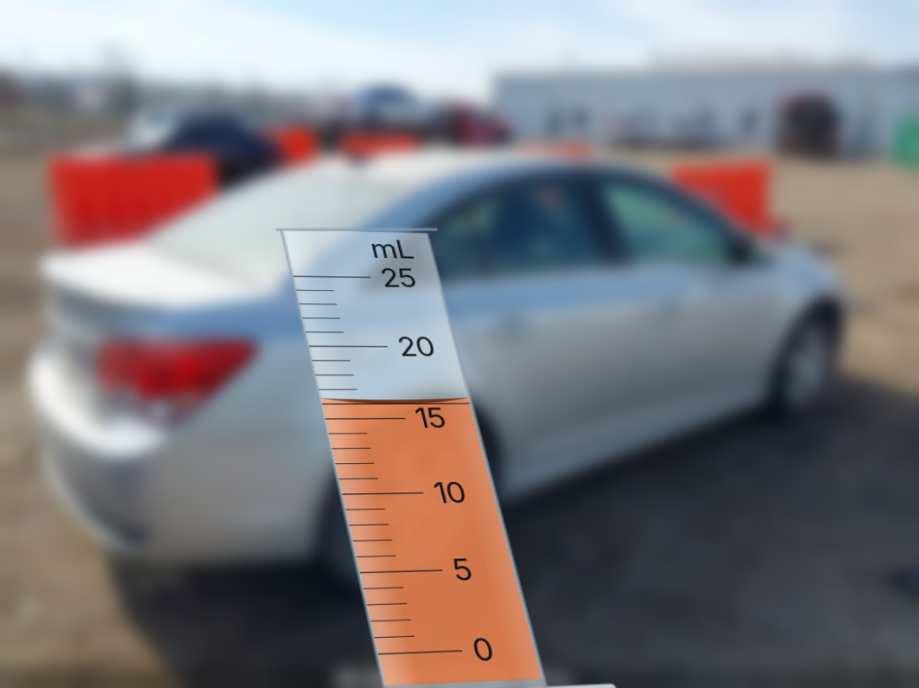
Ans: 16 (mL)
